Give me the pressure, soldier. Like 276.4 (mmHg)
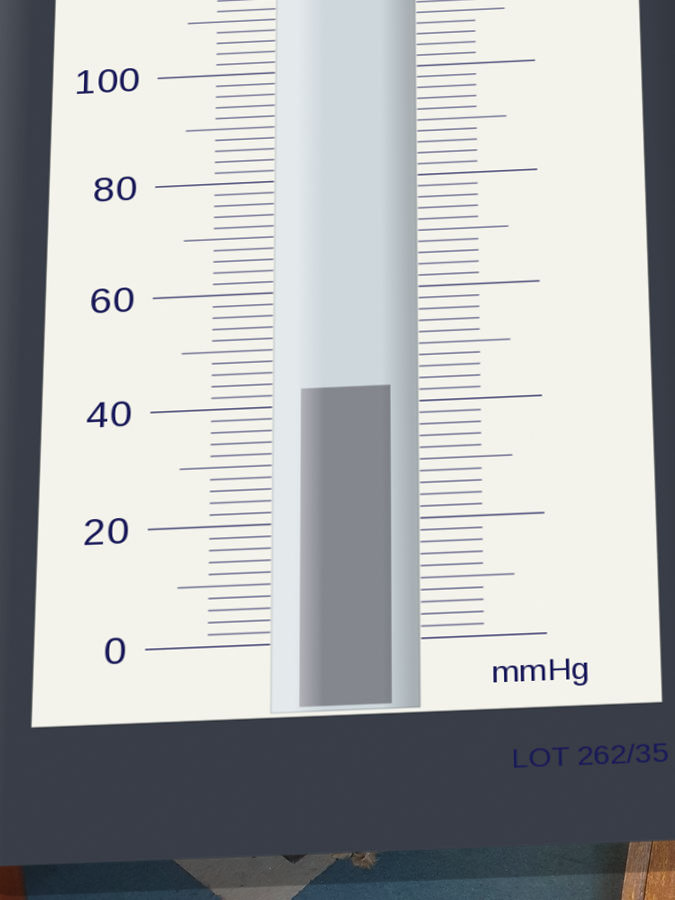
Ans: 43 (mmHg)
